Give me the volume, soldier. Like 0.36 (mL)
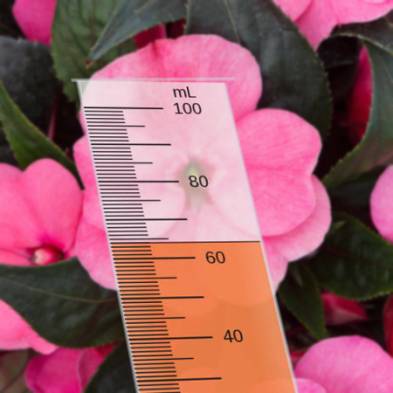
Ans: 64 (mL)
